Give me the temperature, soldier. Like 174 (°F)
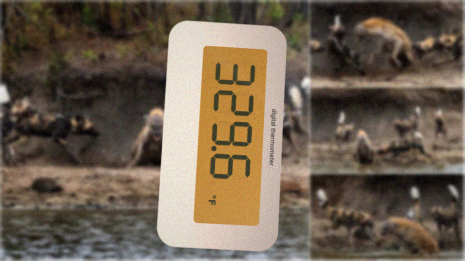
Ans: 329.6 (°F)
